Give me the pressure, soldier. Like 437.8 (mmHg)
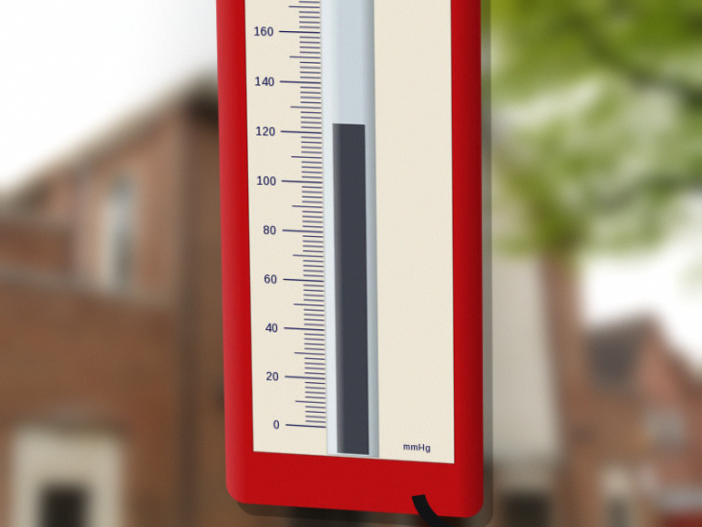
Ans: 124 (mmHg)
